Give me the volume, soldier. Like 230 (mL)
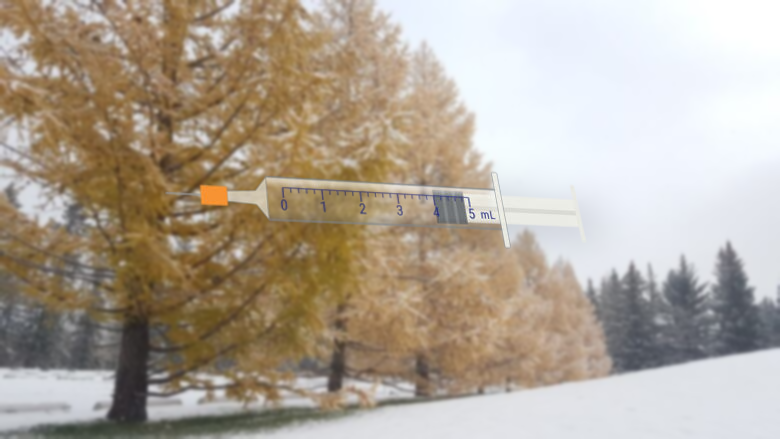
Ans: 4 (mL)
